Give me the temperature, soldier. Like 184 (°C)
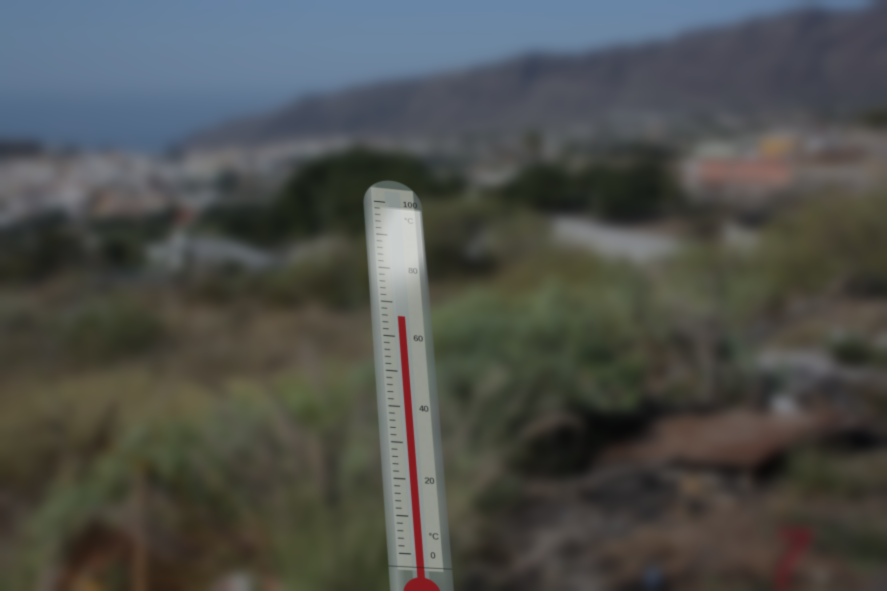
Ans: 66 (°C)
